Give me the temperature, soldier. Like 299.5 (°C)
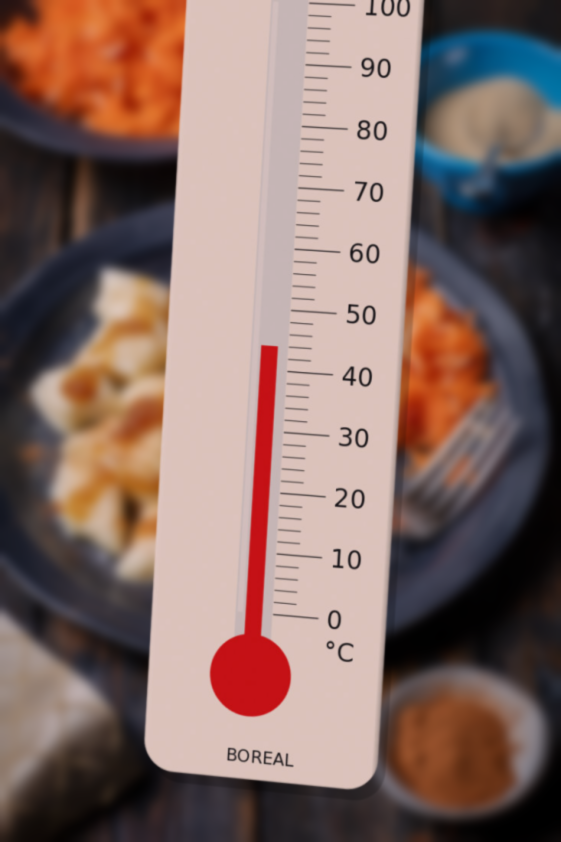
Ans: 44 (°C)
